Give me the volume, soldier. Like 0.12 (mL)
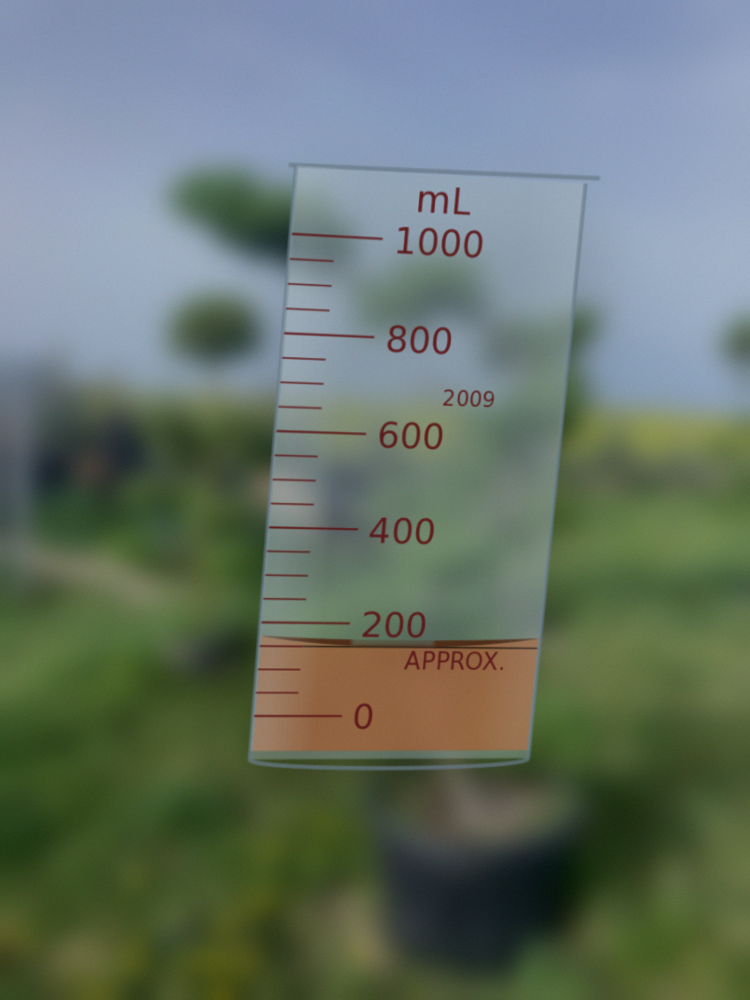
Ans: 150 (mL)
